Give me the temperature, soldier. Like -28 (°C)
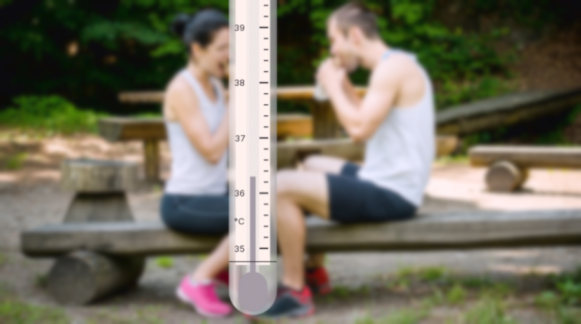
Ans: 36.3 (°C)
